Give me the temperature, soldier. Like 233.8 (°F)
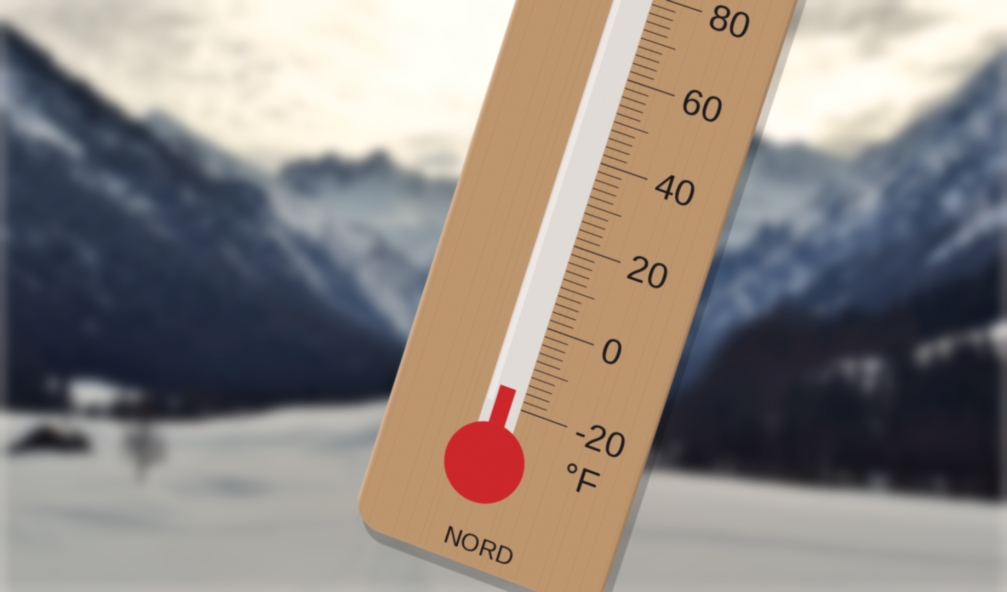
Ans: -16 (°F)
